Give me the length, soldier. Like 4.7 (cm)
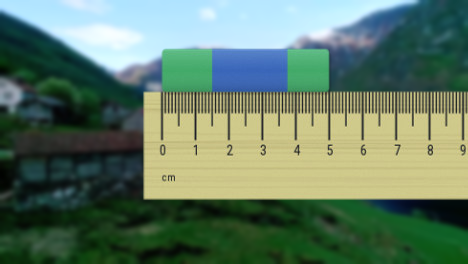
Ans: 5 (cm)
